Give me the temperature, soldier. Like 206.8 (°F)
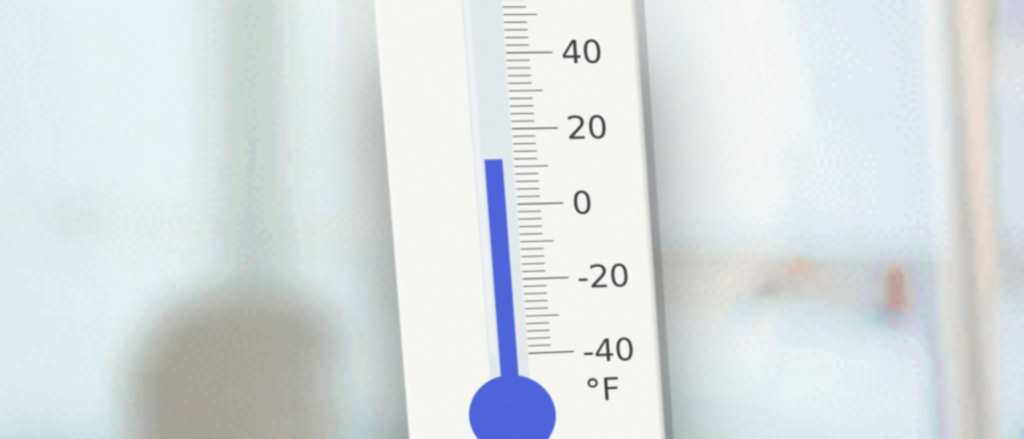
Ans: 12 (°F)
